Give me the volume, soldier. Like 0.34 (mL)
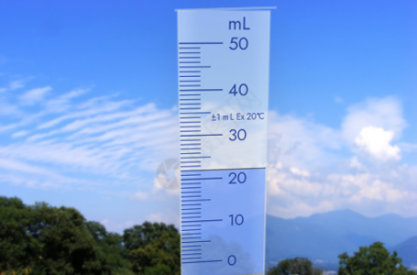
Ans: 22 (mL)
